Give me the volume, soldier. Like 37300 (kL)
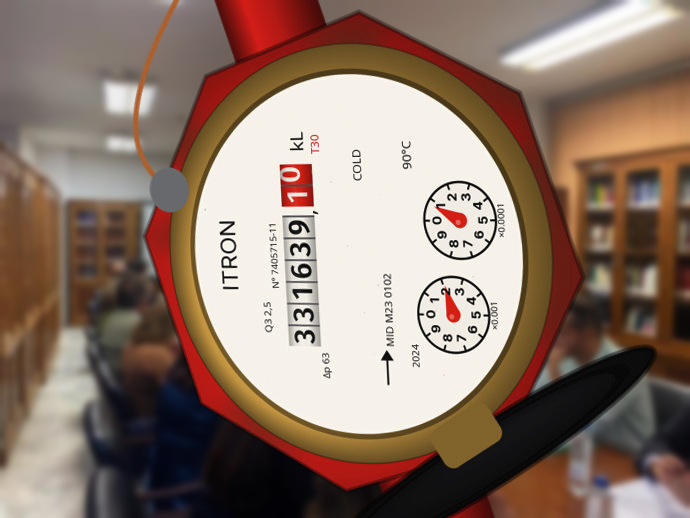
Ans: 331639.1020 (kL)
